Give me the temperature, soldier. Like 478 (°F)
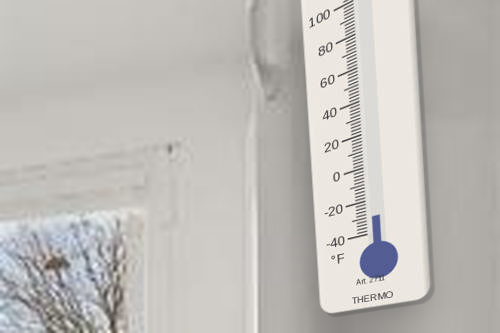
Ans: -30 (°F)
